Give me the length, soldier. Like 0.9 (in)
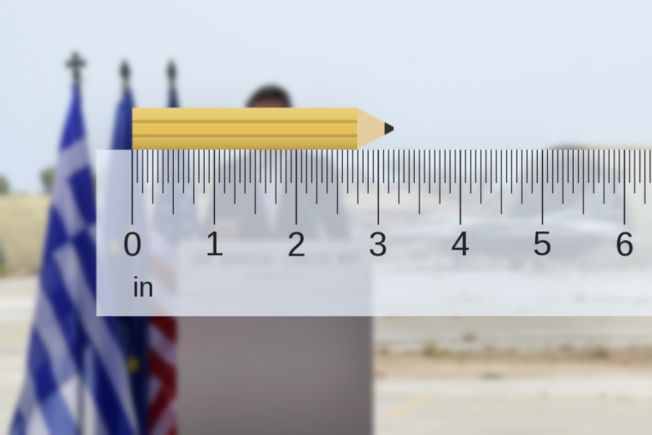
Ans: 3.1875 (in)
